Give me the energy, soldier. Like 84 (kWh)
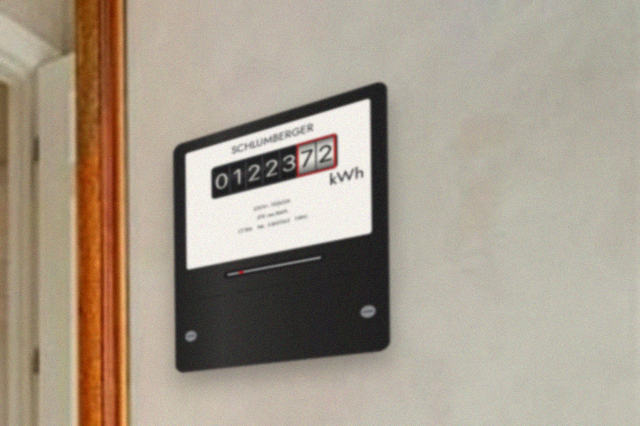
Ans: 1223.72 (kWh)
